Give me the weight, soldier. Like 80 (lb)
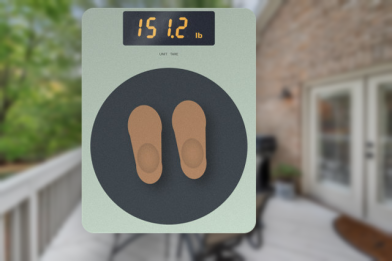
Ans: 151.2 (lb)
